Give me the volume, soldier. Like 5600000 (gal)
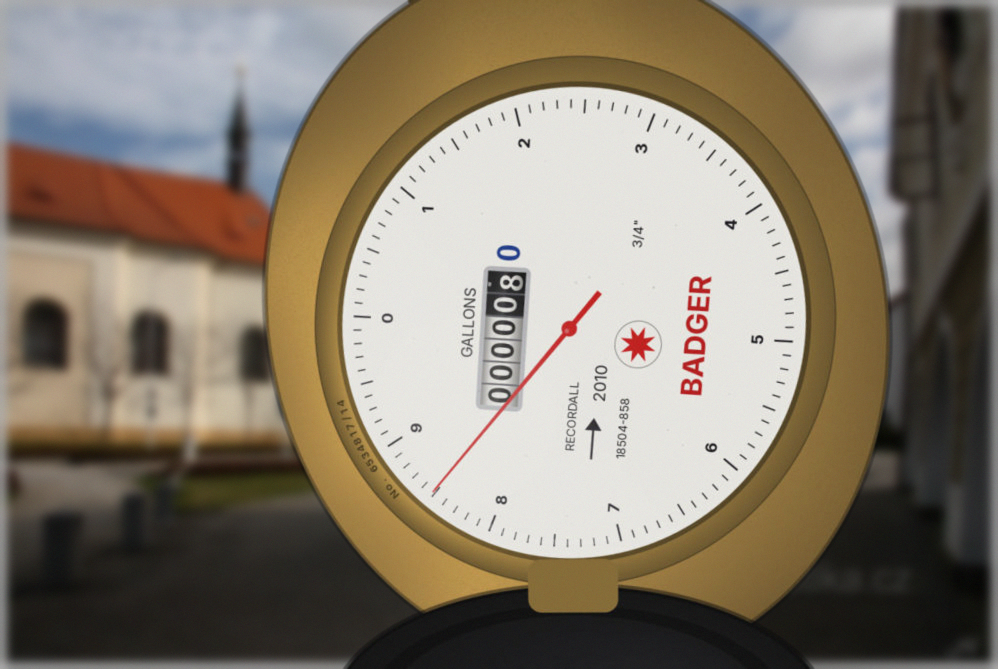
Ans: 78.5 (gal)
